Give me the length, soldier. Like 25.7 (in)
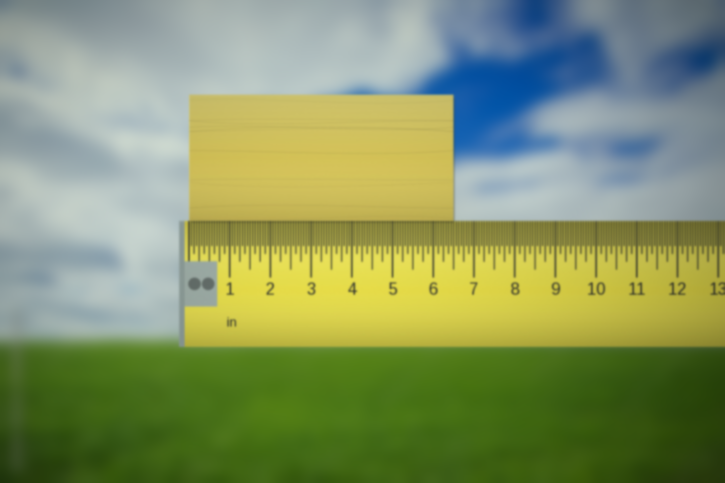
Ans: 6.5 (in)
